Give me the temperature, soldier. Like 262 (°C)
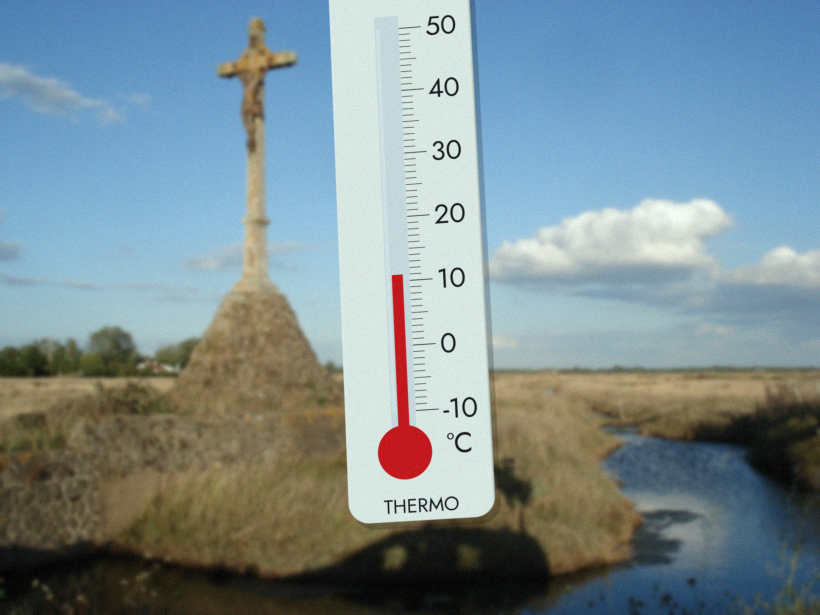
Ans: 11 (°C)
